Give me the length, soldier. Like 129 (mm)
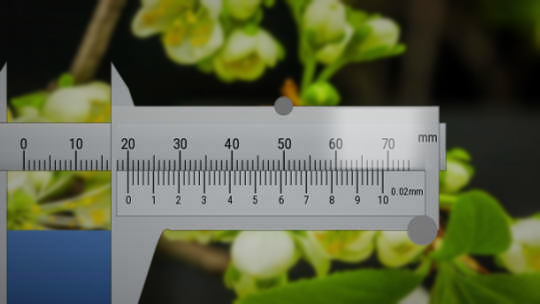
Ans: 20.0 (mm)
